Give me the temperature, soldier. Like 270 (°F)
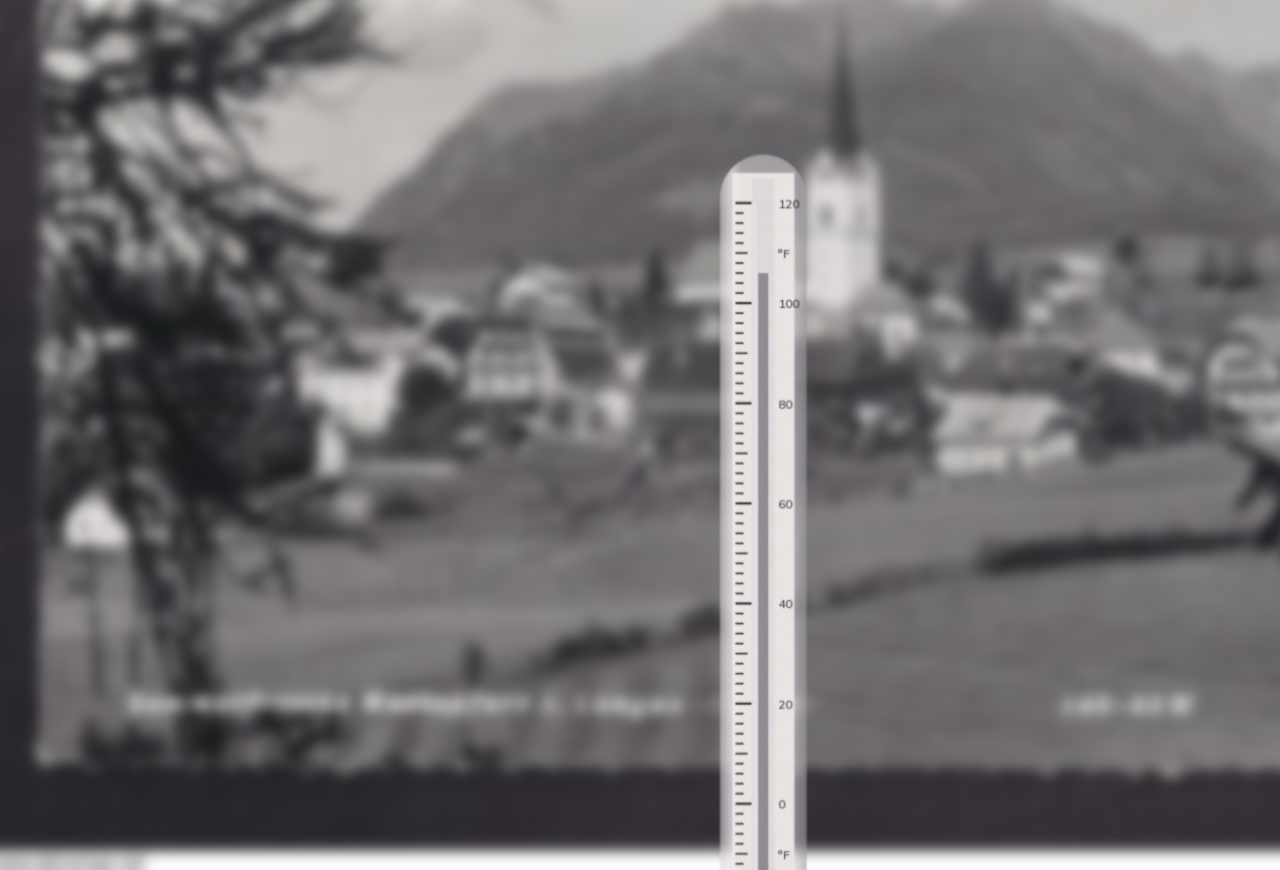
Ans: 106 (°F)
